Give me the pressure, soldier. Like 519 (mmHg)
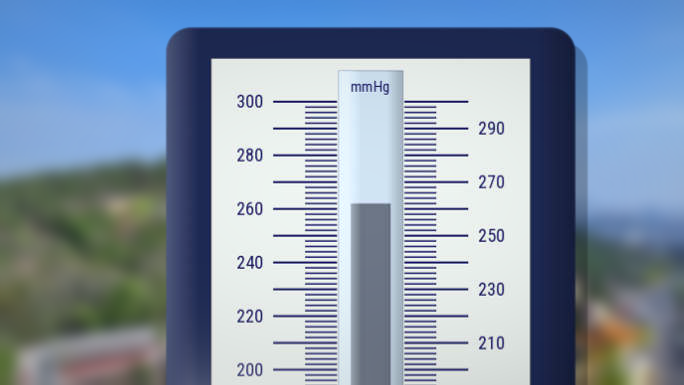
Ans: 262 (mmHg)
